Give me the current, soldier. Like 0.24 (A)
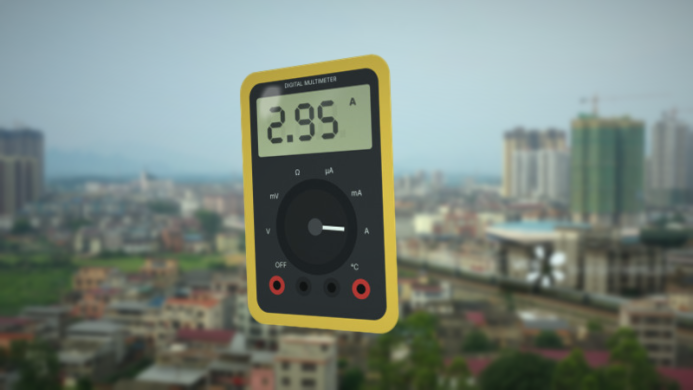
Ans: 2.95 (A)
